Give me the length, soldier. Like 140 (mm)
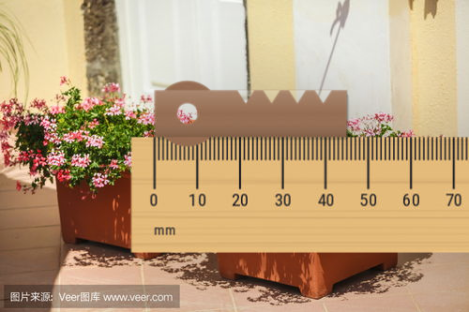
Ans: 45 (mm)
